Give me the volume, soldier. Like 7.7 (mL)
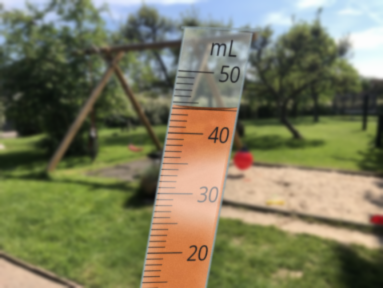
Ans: 44 (mL)
